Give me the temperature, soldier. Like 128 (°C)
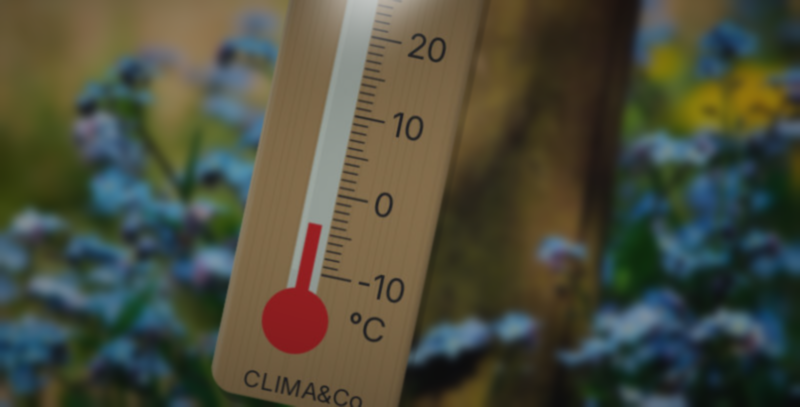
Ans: -4 (°C)
